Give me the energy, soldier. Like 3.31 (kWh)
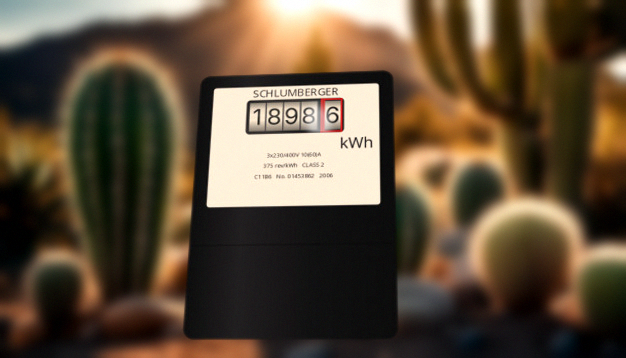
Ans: 1898.6 (kWh)
